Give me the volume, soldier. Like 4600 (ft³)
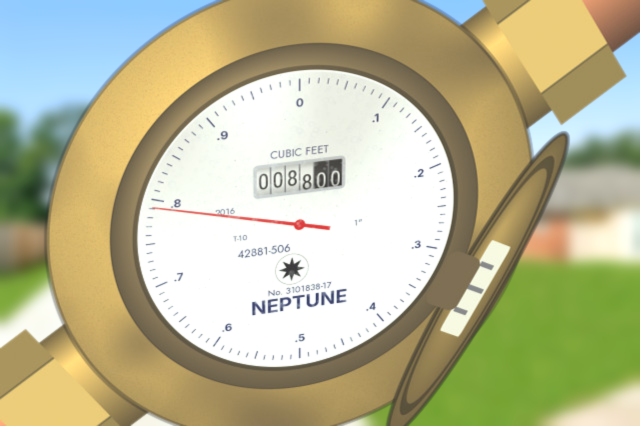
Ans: 8799.79 (ft³)
